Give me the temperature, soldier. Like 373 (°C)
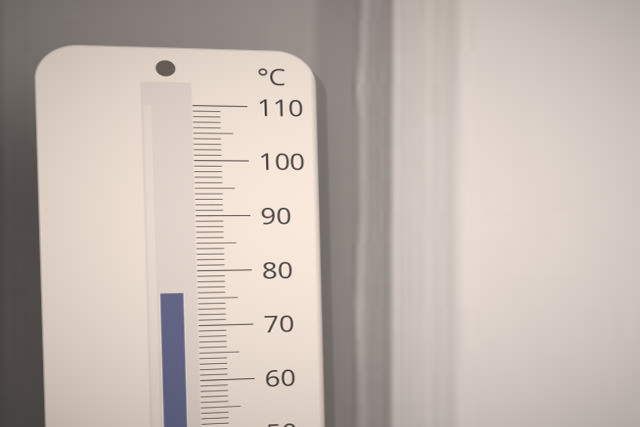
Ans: 76 (°C)
